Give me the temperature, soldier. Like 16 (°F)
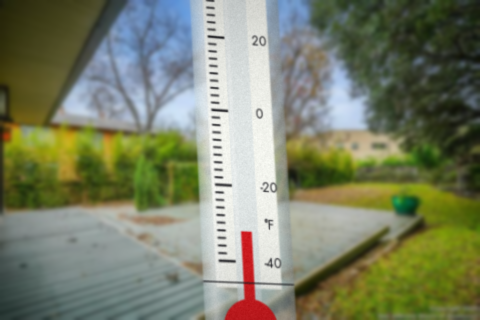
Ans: -32 (°F)
